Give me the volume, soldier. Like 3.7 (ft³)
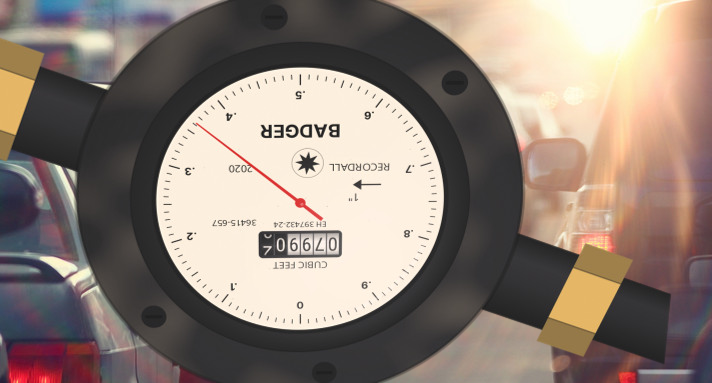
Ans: 79902.36 (ft³)
